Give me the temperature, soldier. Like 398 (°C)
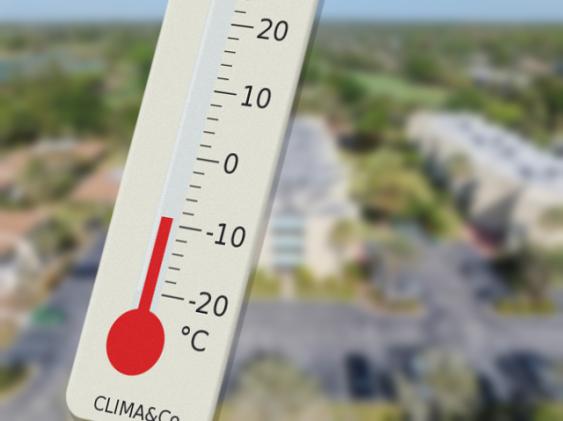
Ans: -9 (°C)
